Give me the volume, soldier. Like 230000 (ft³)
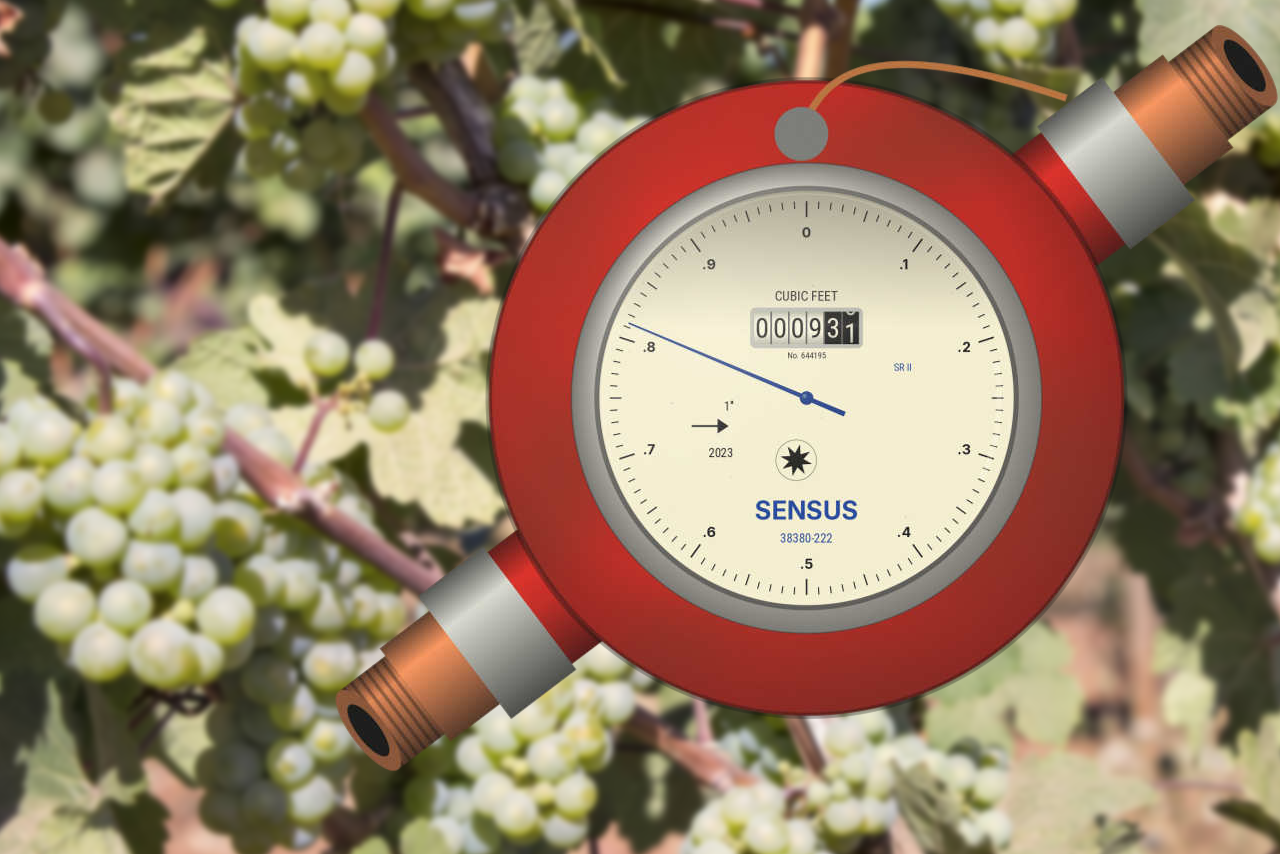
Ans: 930.81 (ft³)
